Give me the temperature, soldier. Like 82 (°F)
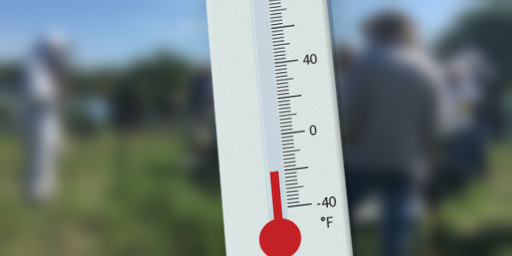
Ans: -20 (°F)
